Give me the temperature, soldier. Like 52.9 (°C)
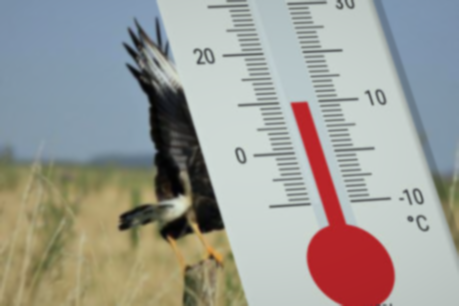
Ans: 10 (°C)
